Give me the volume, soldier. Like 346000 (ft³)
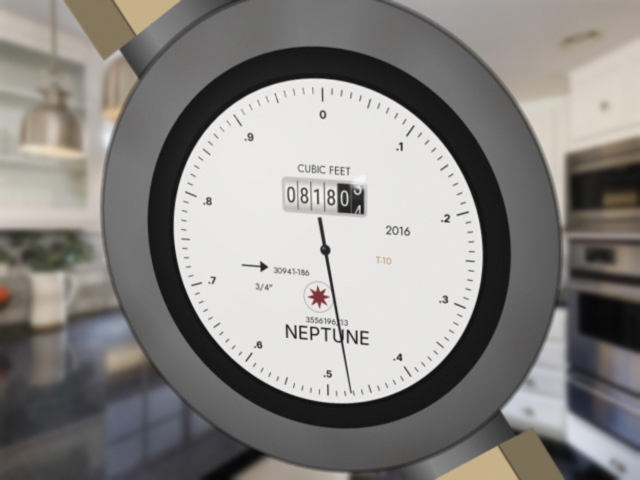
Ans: 81803.47 (ft³)
